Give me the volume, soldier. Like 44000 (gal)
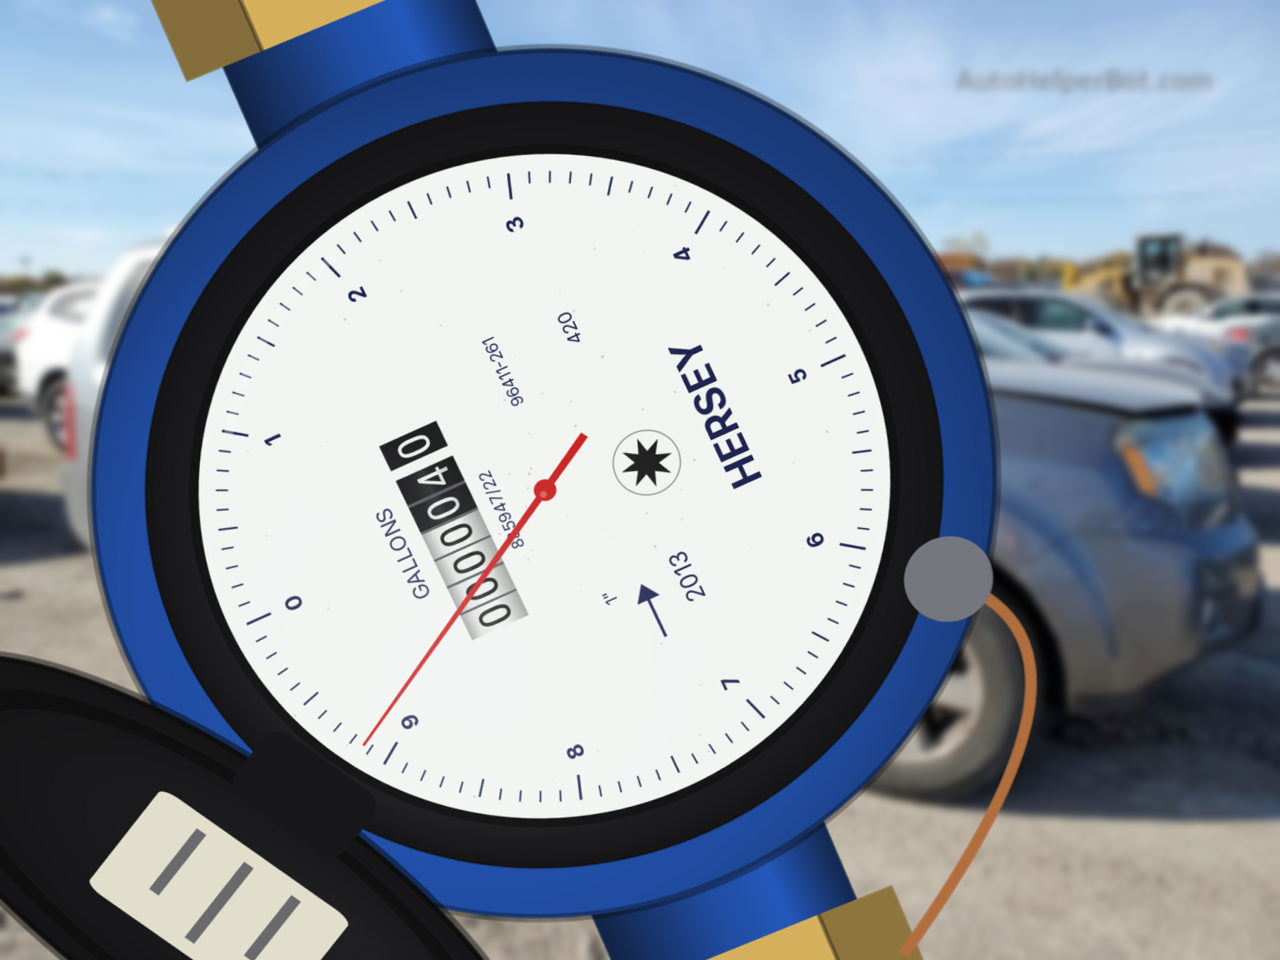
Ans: 39.1 (gal)
